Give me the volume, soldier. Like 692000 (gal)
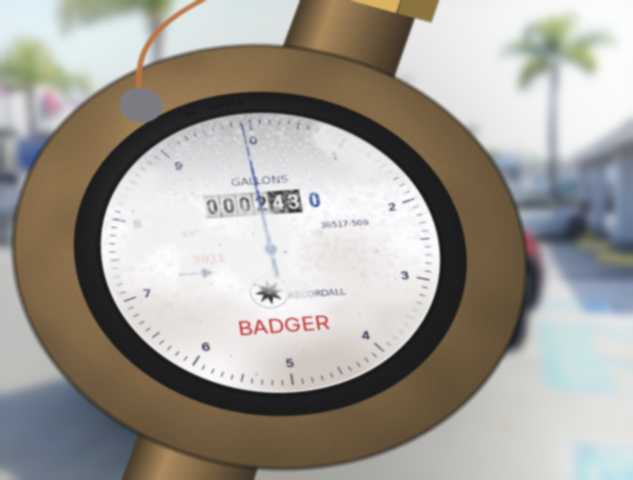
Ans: 2429.9 (gal)
